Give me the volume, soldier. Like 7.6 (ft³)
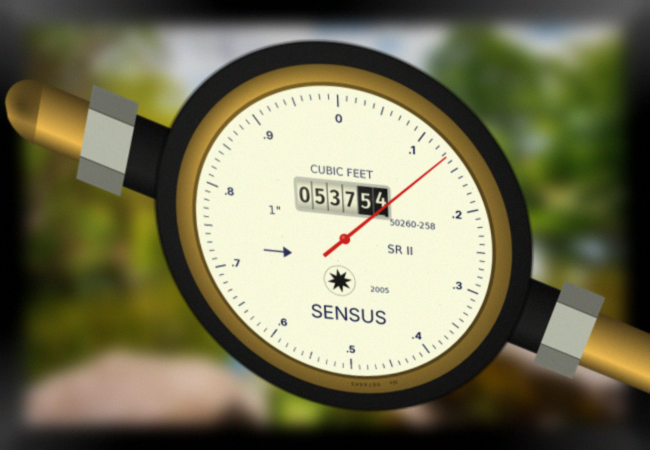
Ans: 53754.13 (ft³)
